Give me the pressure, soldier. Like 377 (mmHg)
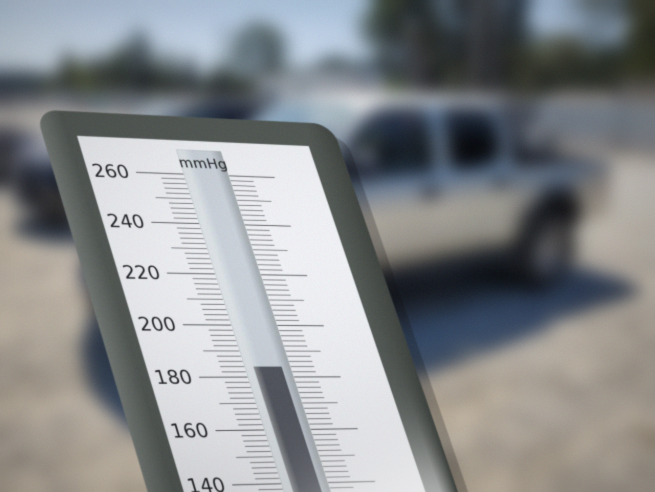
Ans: 184 (mmHg)
